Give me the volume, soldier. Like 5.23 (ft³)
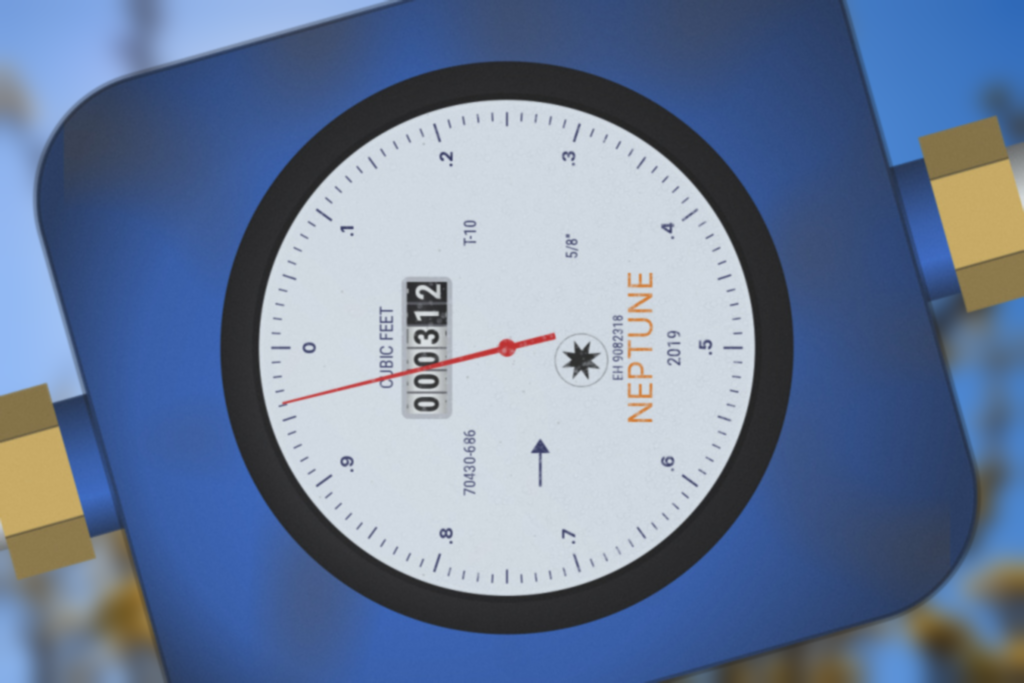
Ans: 311.96 (ft³)
